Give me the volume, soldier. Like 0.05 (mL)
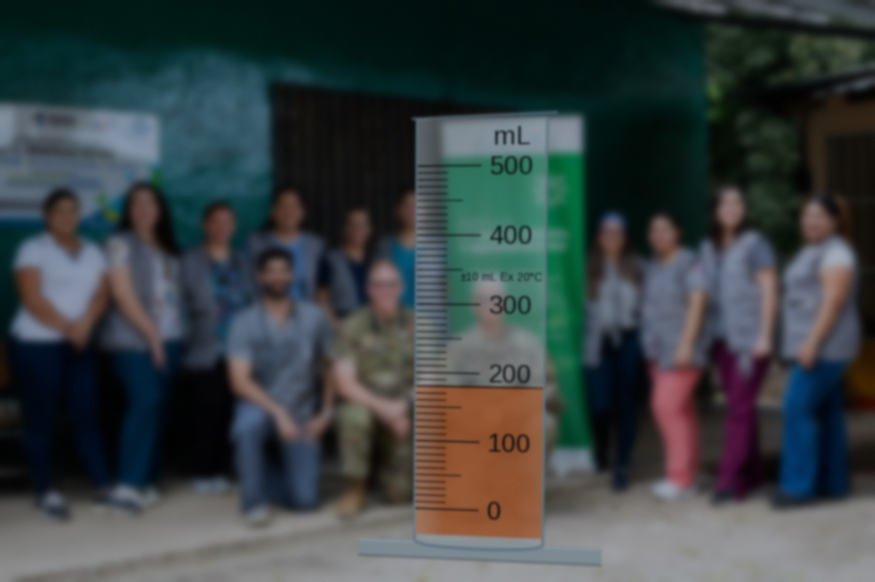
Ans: 180 (mL)
